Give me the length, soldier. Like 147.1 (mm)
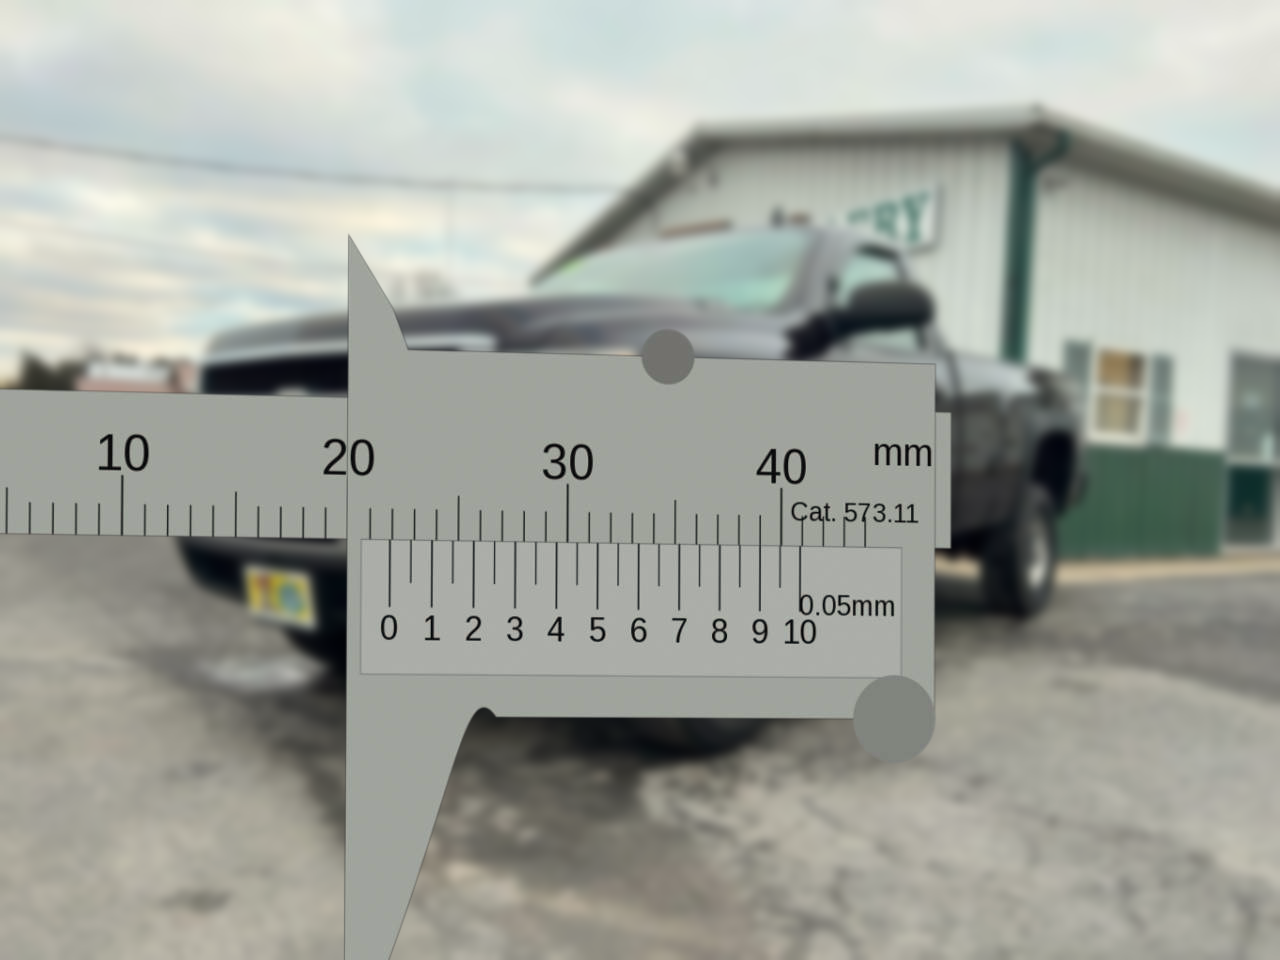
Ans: 21.9 (mm)
